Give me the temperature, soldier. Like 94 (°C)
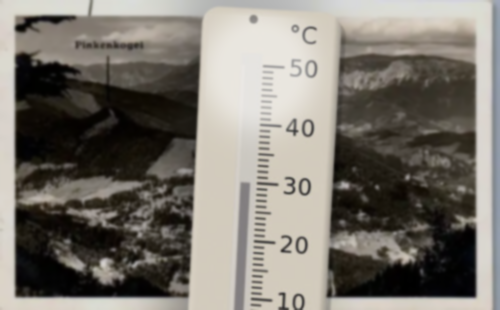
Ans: 30 (°C)
